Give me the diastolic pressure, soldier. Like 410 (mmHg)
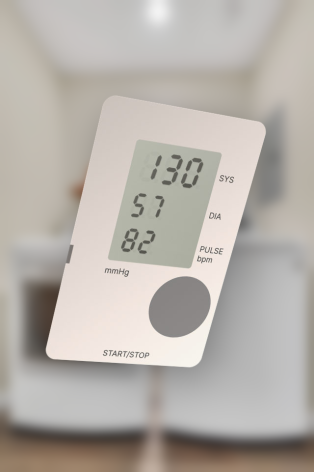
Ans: 57 (mmHg)
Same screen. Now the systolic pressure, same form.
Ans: 130 (mmHg)
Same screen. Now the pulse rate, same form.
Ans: 82 (bpm)
